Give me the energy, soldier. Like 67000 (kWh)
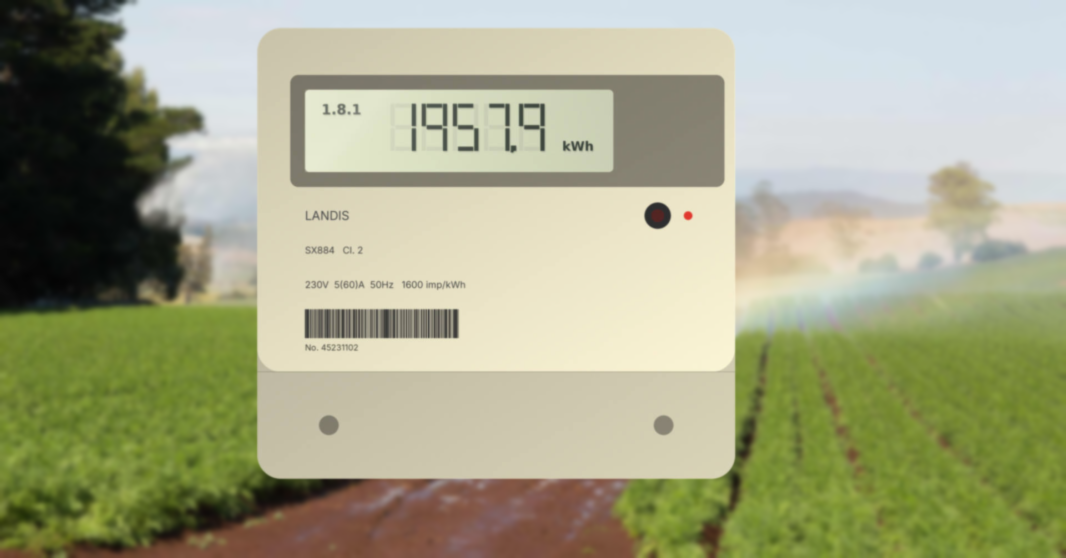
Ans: 1957.9 (kWh)
